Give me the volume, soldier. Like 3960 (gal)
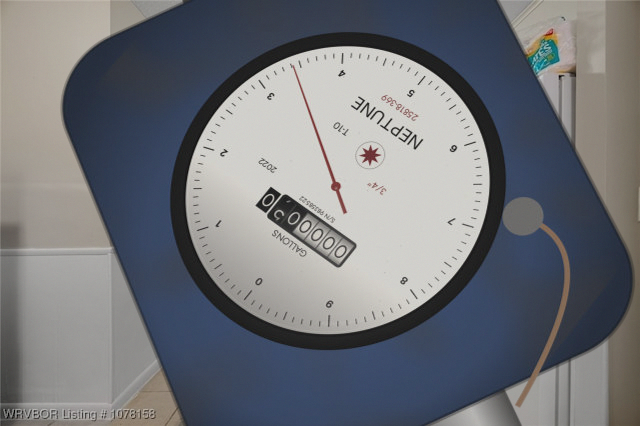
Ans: 53.4 (gal)
